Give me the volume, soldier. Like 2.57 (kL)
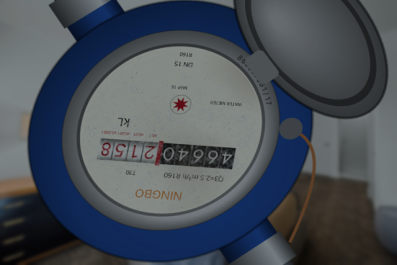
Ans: 46640.2158 (kL)
